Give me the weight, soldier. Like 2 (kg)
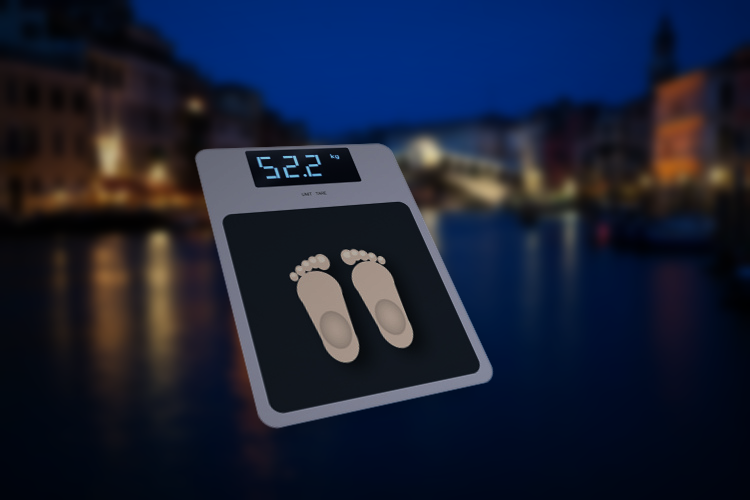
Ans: 52.2 (kg)
